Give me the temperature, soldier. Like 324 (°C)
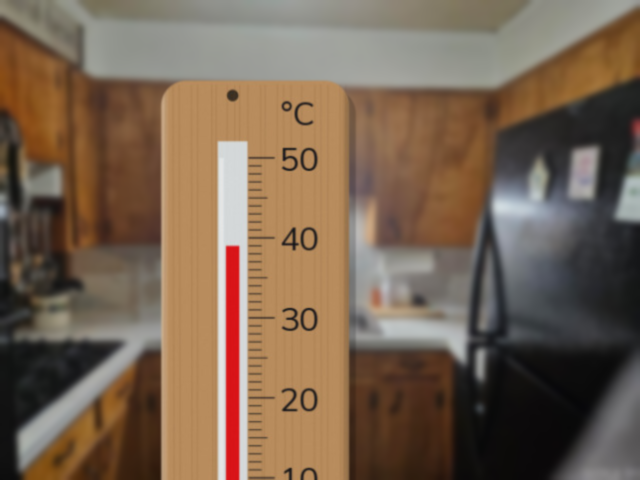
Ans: 39 (°C)
